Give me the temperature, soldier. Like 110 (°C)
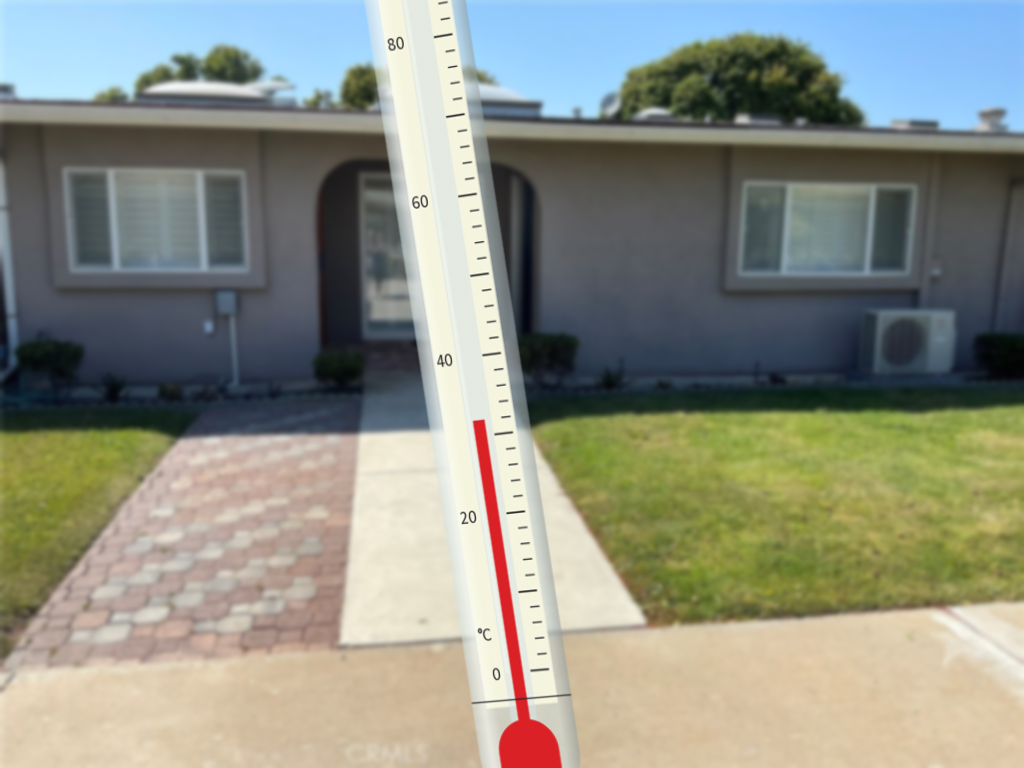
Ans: 32 (°C)
